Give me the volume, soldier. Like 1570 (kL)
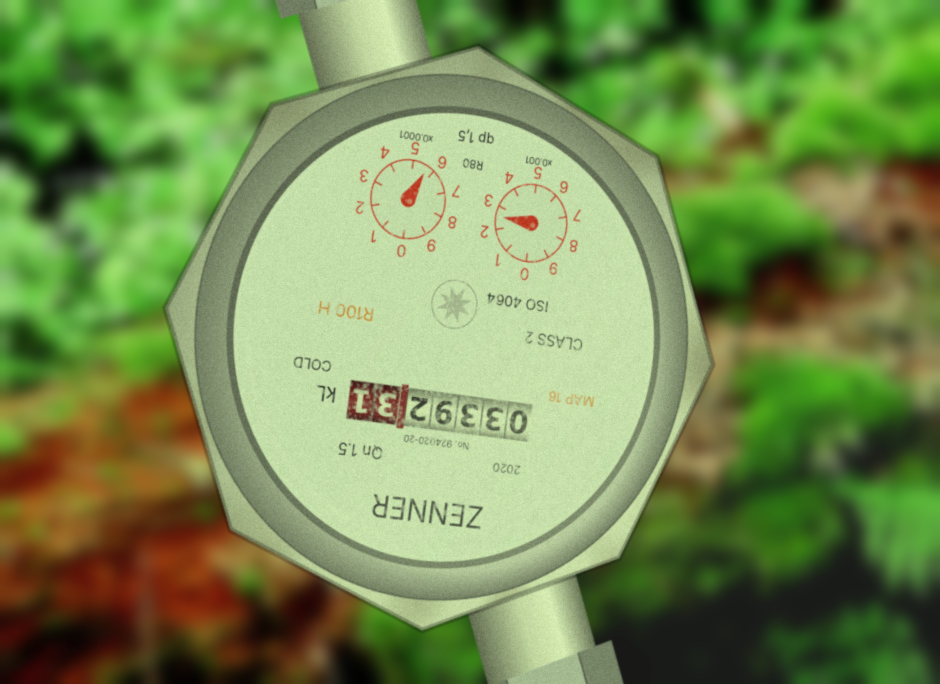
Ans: 3392.3125 (kL)
